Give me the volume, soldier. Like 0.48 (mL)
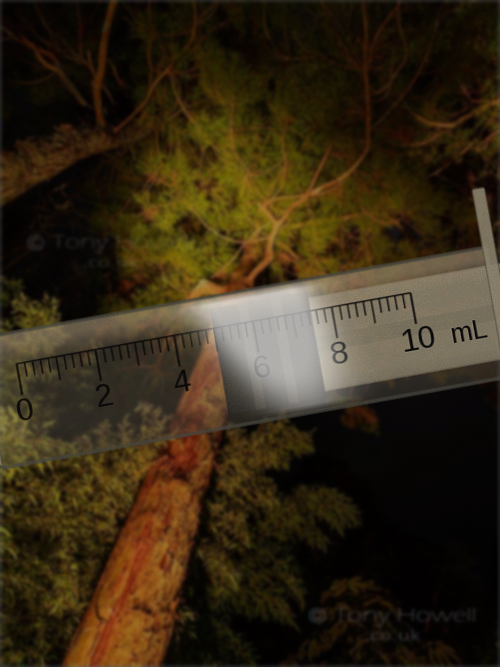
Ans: 5 (mL)
